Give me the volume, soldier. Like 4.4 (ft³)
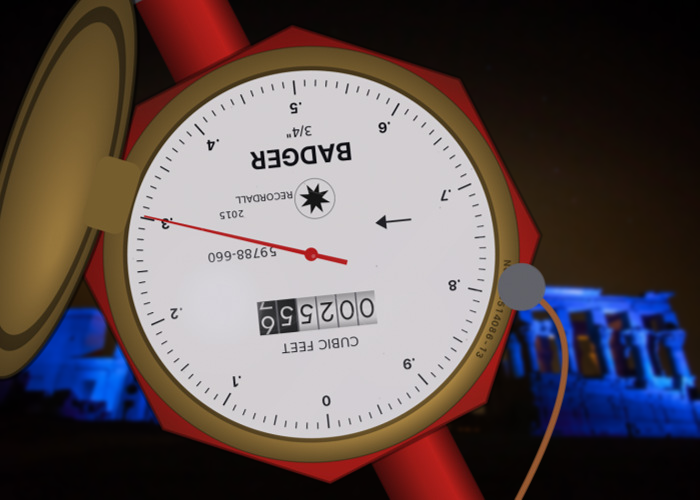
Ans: 2556.30 (ft³)
